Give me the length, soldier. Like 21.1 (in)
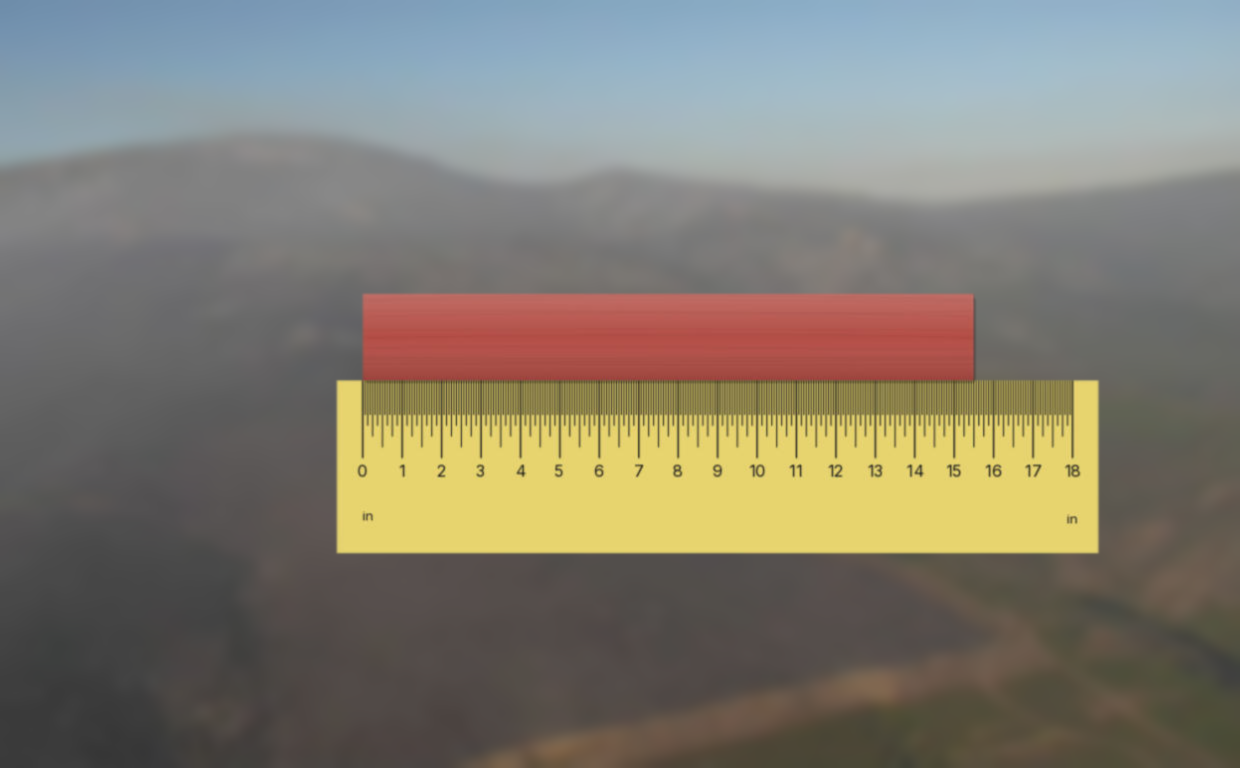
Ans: 15.5 (in)
